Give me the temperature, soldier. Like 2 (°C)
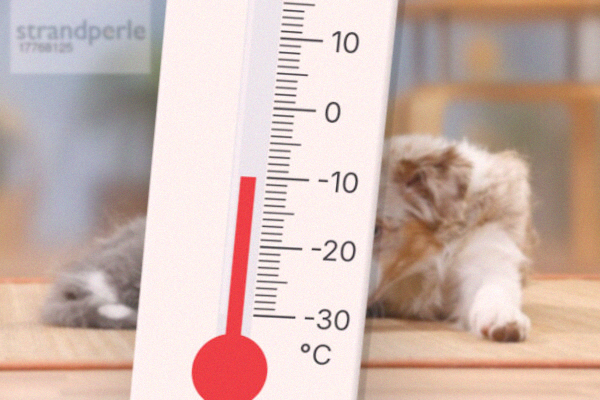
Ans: -10 (°C)
